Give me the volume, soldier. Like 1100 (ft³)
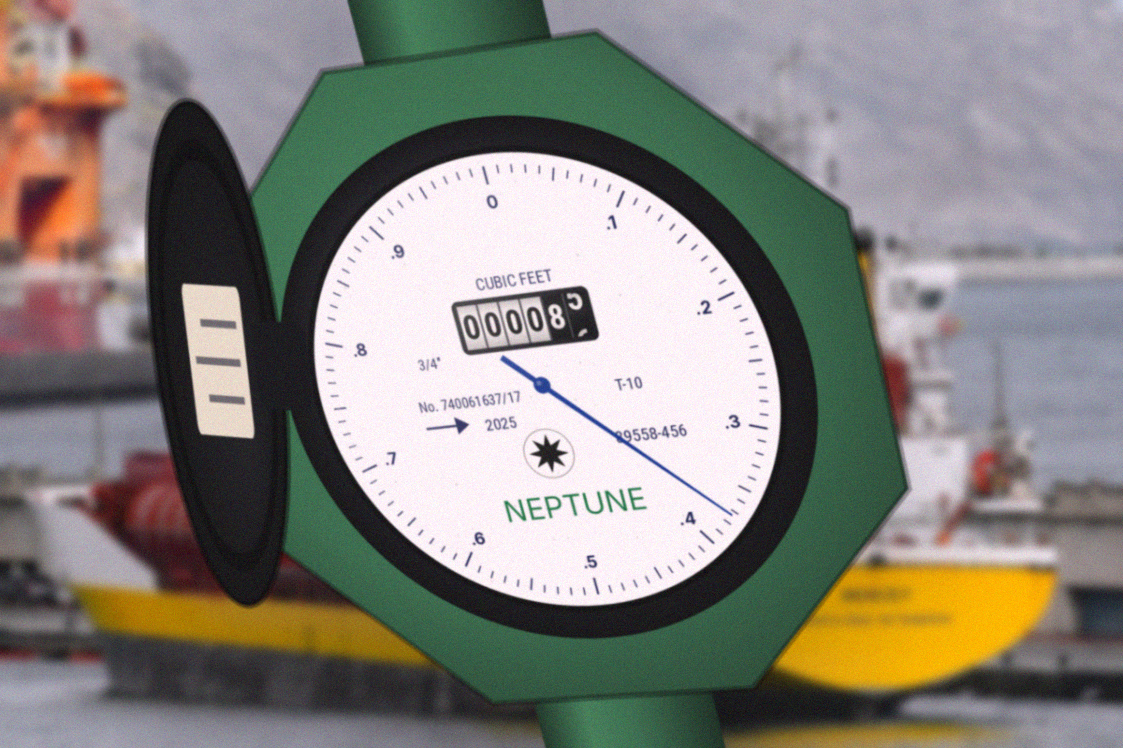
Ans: 85.37 (ft³)
